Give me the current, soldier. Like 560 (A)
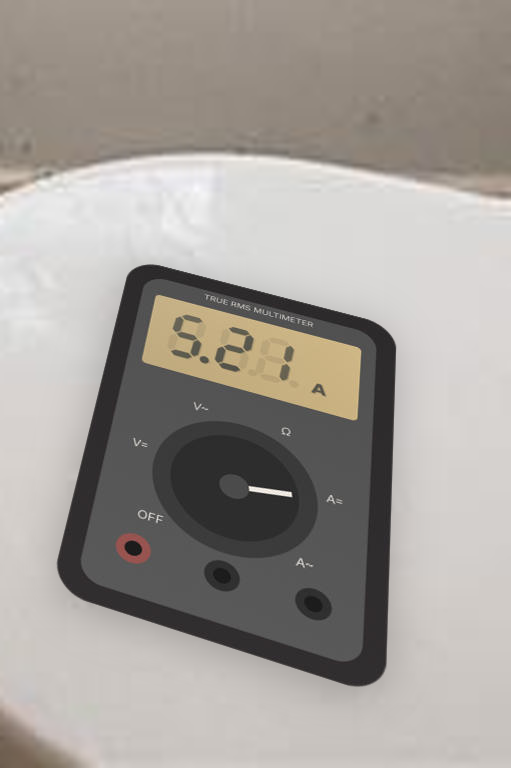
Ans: 5.21 (A)
